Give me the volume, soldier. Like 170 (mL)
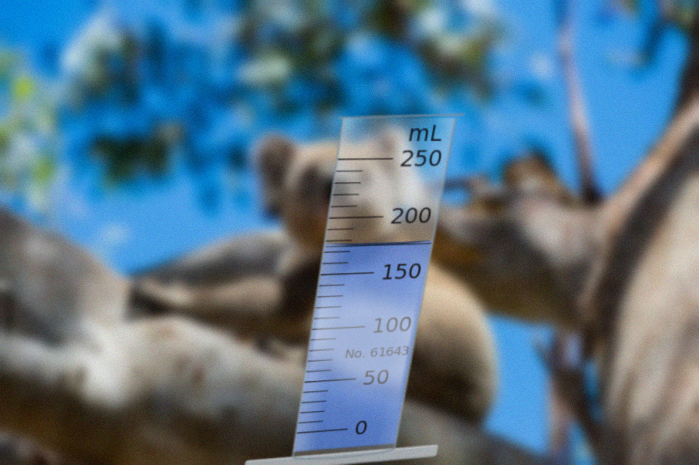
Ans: 175 (mL)
